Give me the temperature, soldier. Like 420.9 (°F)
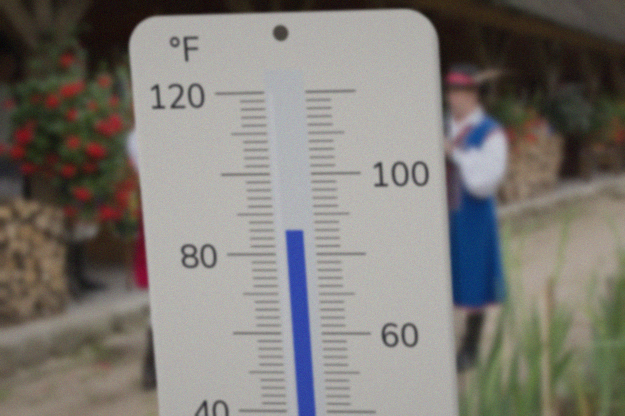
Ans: 86 (°F)
